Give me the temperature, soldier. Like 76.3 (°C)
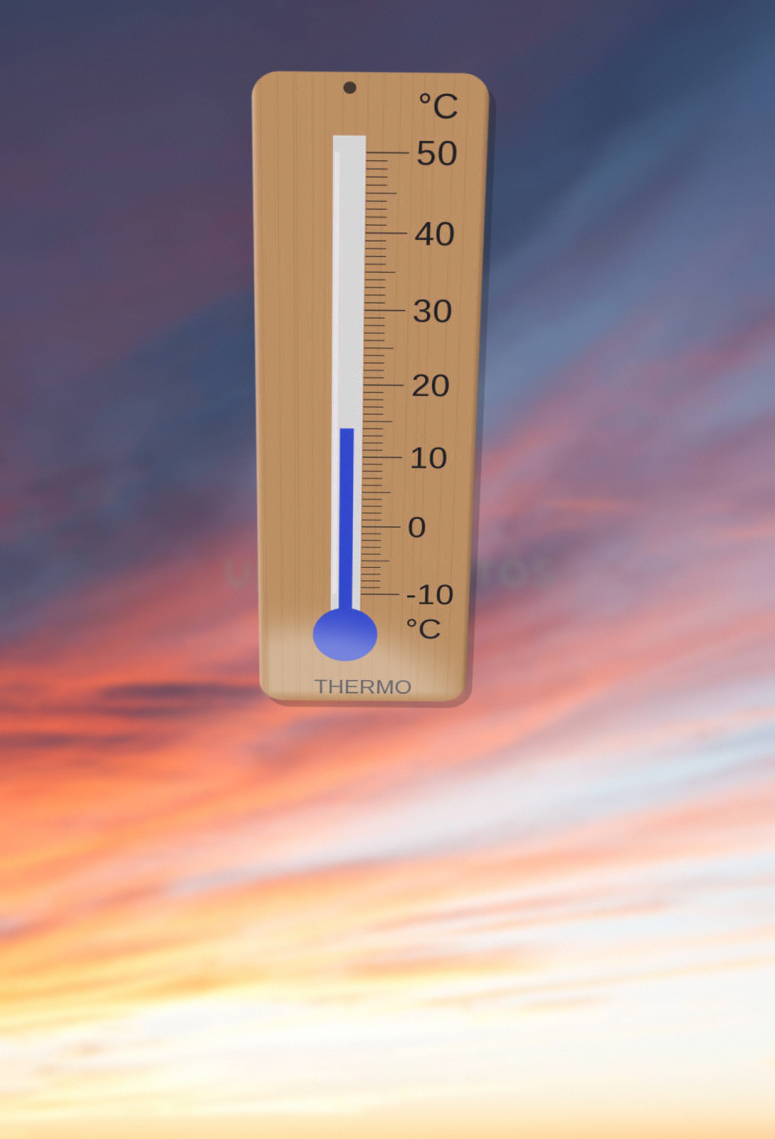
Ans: 14 (°C)
